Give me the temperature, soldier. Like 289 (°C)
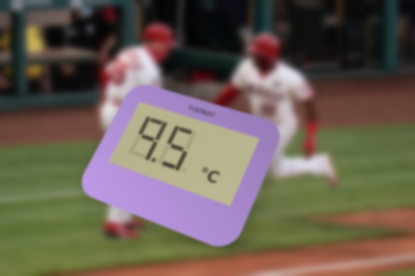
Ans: 9.5 (°C)
